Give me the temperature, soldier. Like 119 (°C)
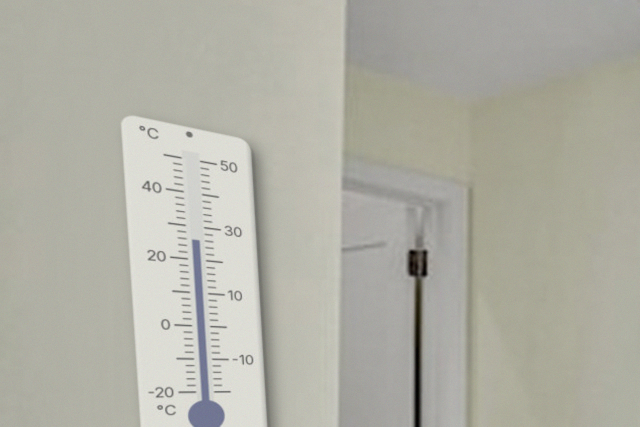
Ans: 26 (°C)
